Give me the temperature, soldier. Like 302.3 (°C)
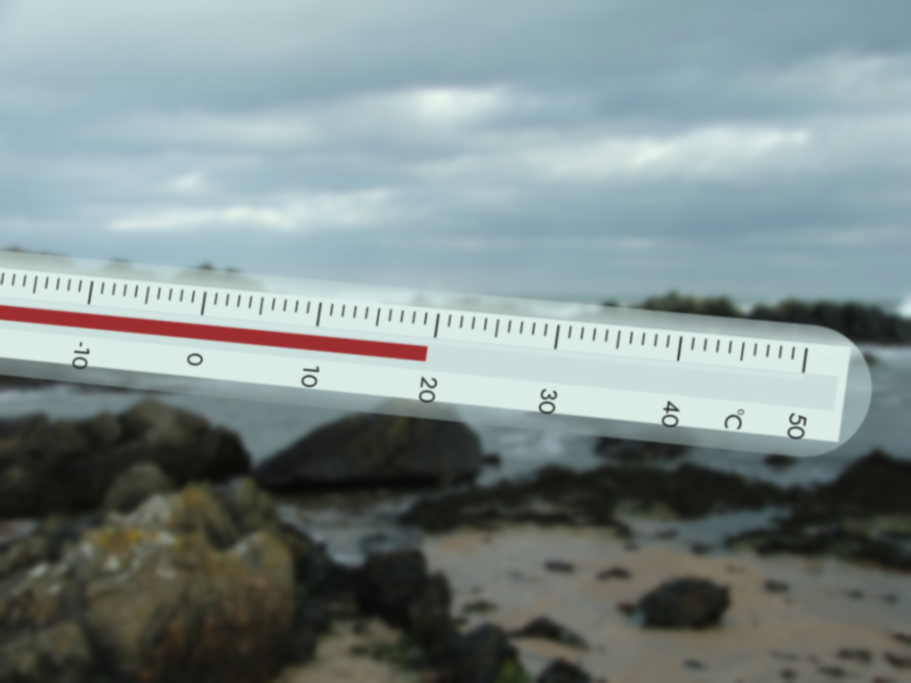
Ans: 19.5 (°C)
